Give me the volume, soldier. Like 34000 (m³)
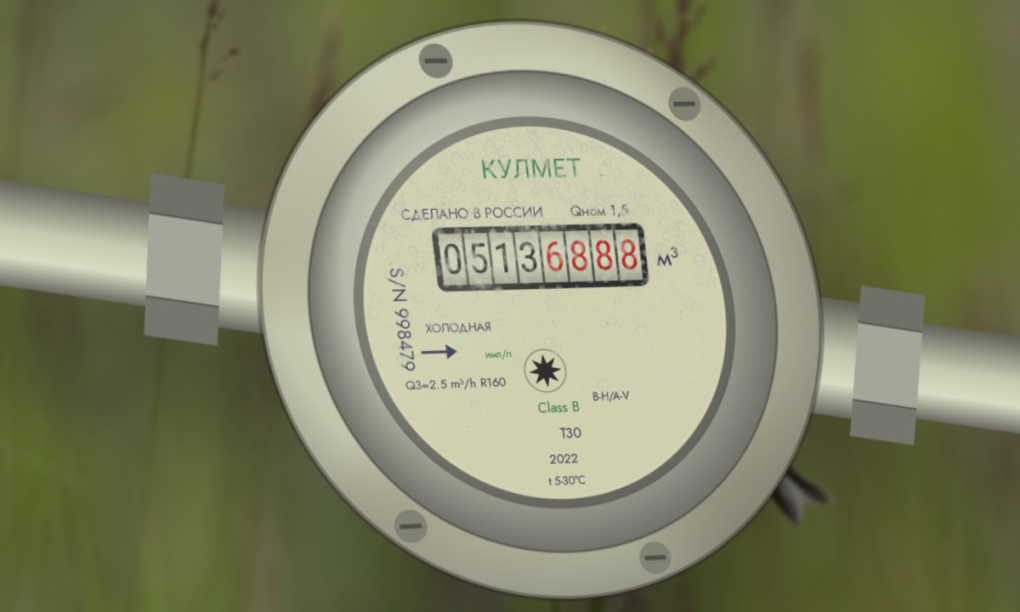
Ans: 513.6888 (m³)
